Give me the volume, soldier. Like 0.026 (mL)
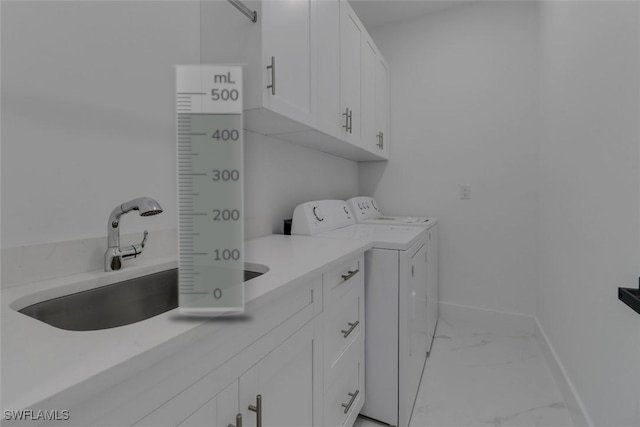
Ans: 450 (mL)
